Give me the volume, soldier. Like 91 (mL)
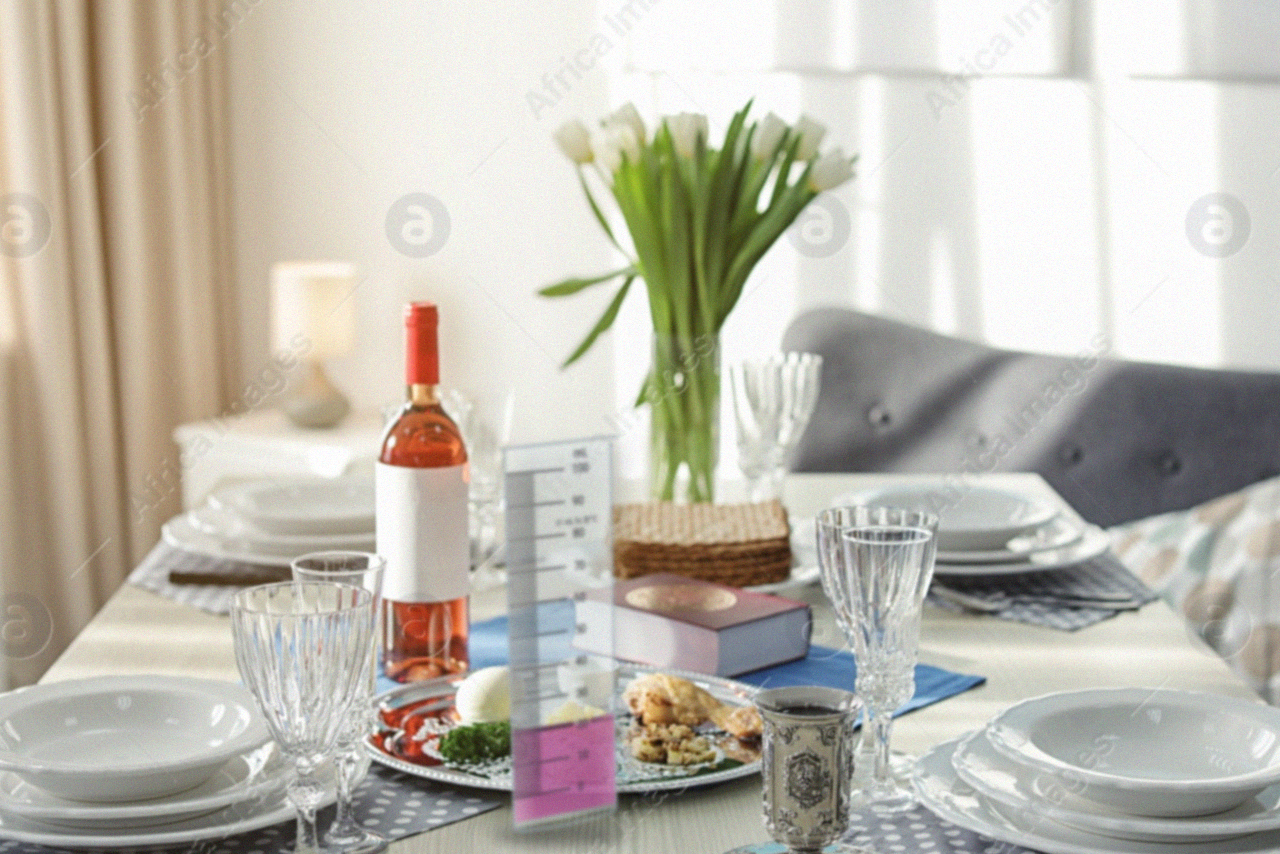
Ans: 20 (mL)
